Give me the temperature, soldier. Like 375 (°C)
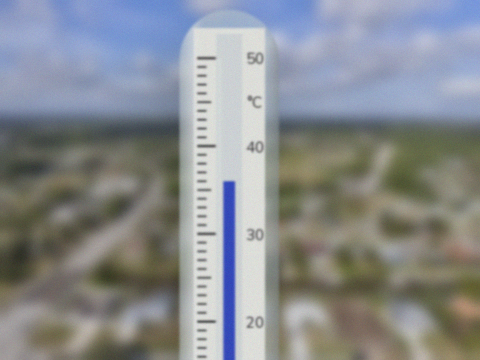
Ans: 36 (°C)
